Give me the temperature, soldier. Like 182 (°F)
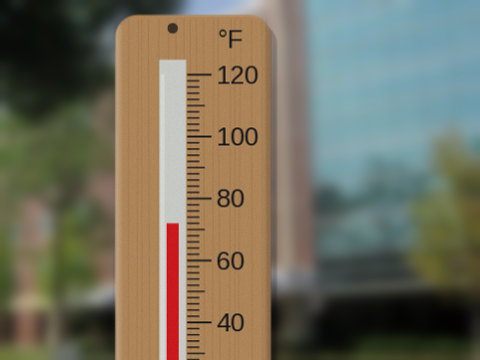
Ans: 72 (°F)
